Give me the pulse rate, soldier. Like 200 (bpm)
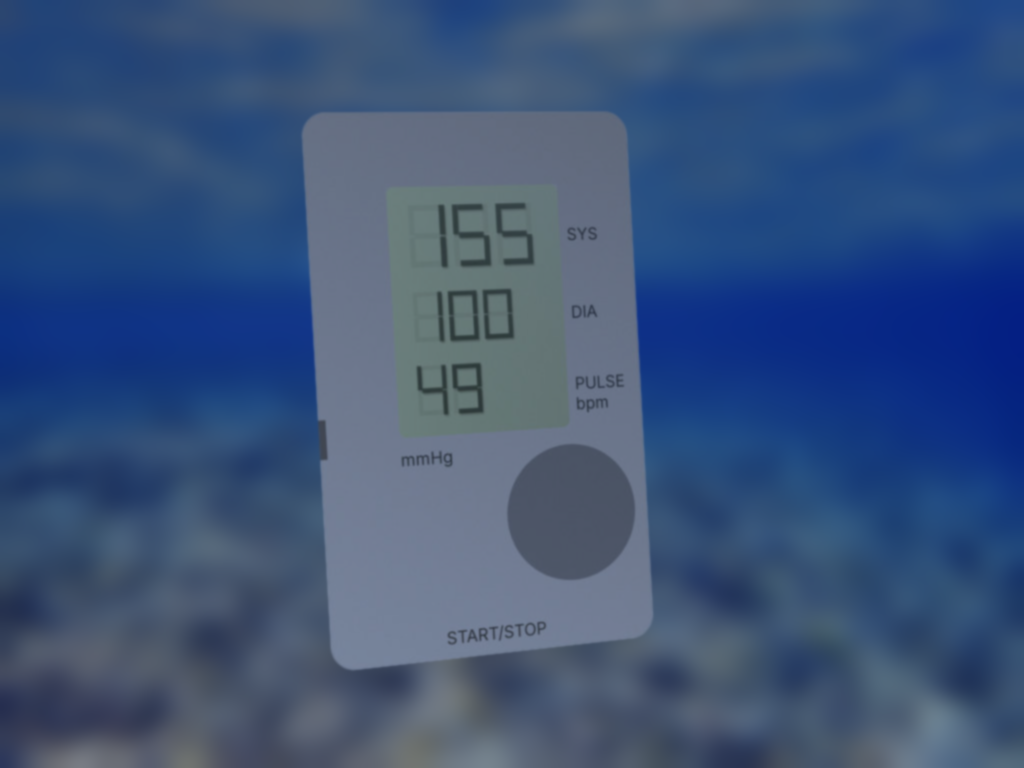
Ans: 49 (bpm)
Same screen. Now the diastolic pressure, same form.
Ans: 100 (mmHg)
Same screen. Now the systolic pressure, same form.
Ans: 155 (mmHg)
